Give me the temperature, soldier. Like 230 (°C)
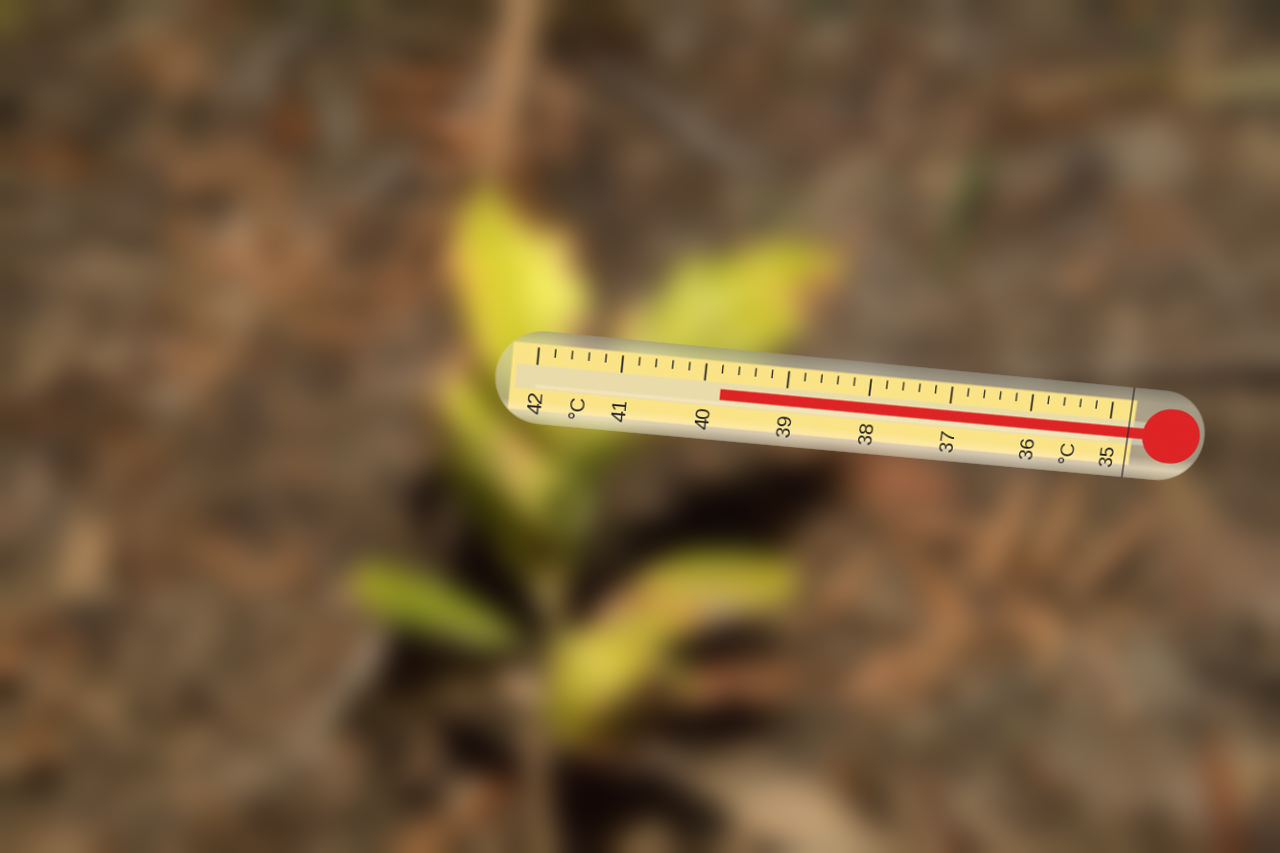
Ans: 39.8 (°C)
